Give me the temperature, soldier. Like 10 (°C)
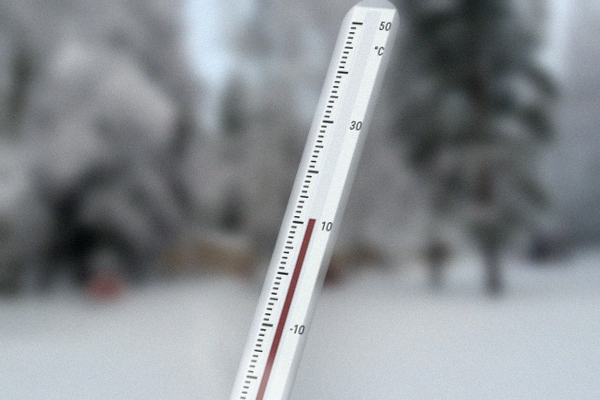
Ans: 11 (°C)
